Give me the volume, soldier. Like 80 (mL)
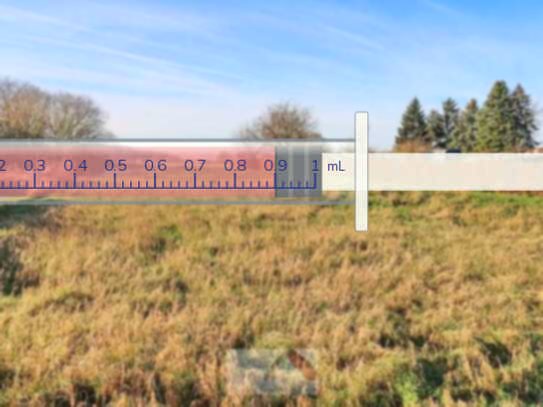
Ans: 0.9 (mL)
